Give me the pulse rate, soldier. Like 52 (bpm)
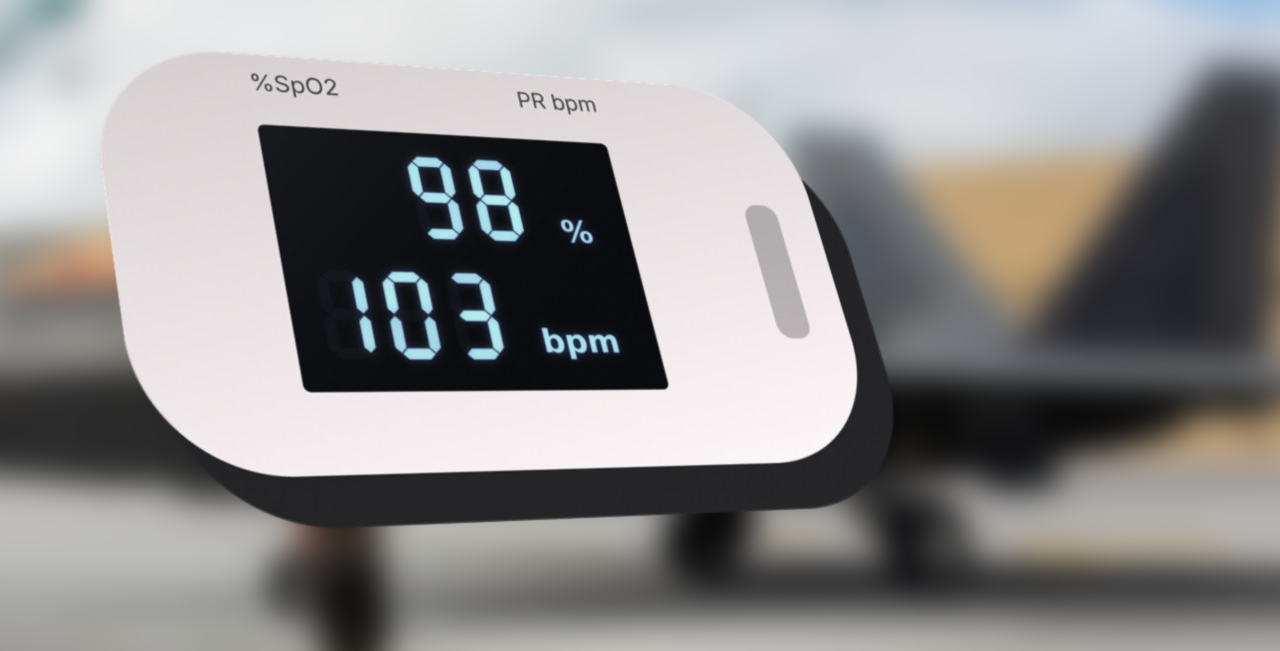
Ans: 103 (bpm)
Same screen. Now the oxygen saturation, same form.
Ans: 98 (%)
